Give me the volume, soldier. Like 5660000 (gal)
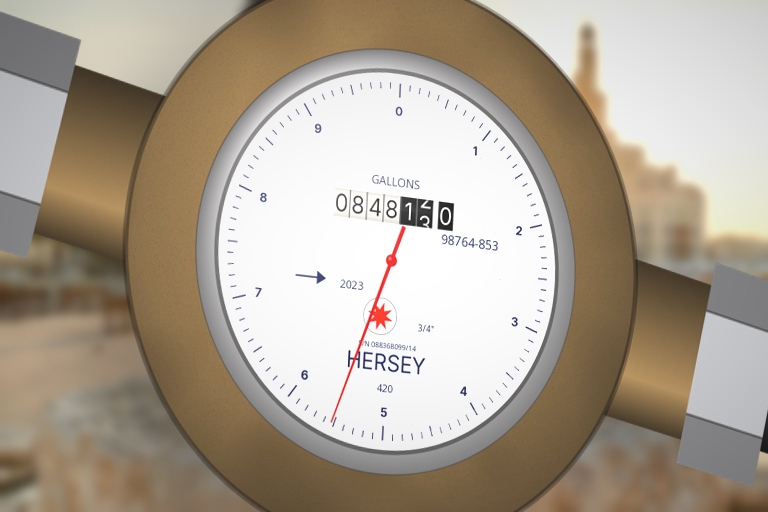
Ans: 848125.5 (gal)
